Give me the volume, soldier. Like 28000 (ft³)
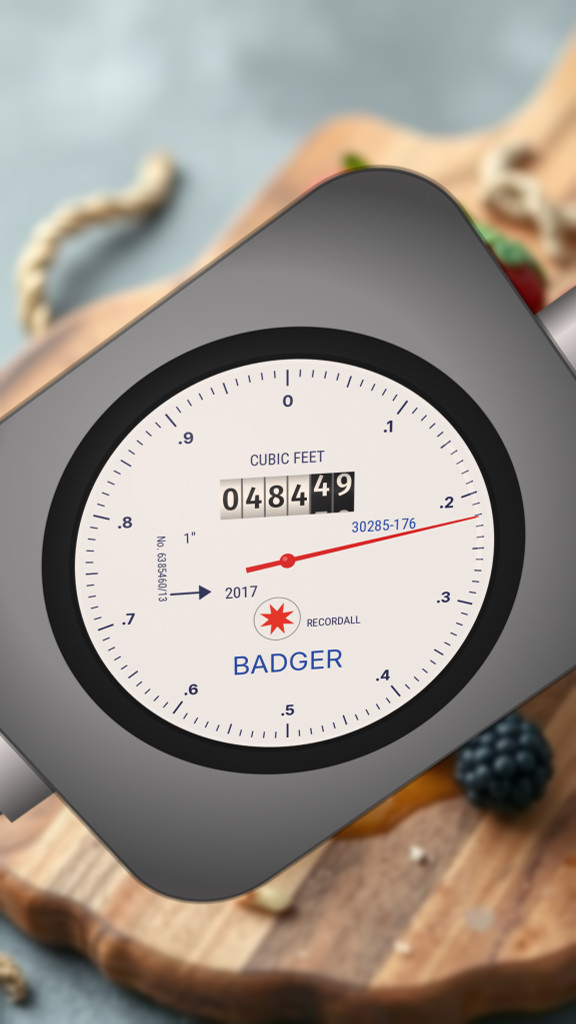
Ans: 48449.22 (ft³)
